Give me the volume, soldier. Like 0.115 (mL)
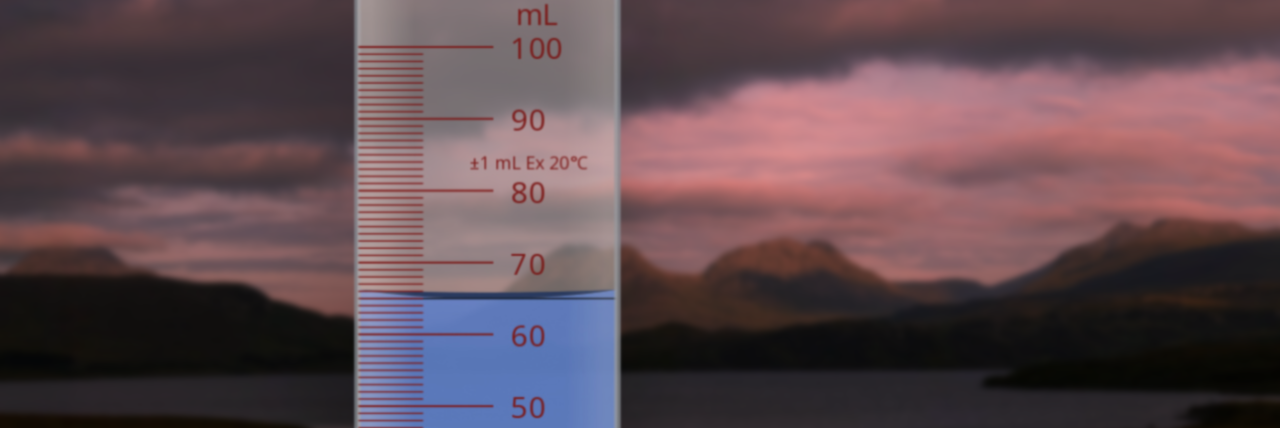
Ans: 65 (mL)
